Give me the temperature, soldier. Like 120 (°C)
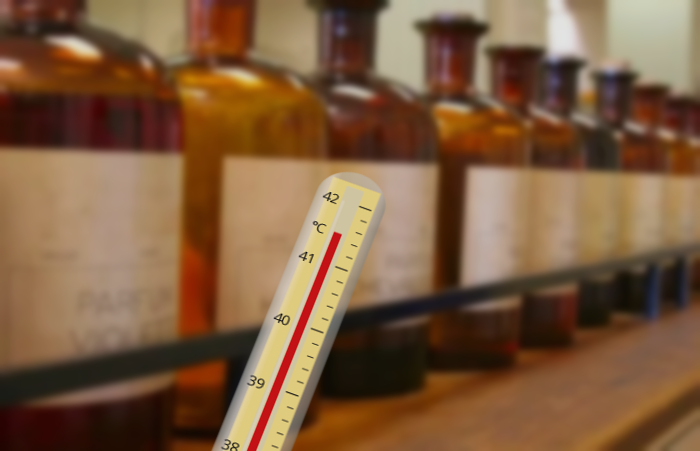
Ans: 41.5 (°C)
